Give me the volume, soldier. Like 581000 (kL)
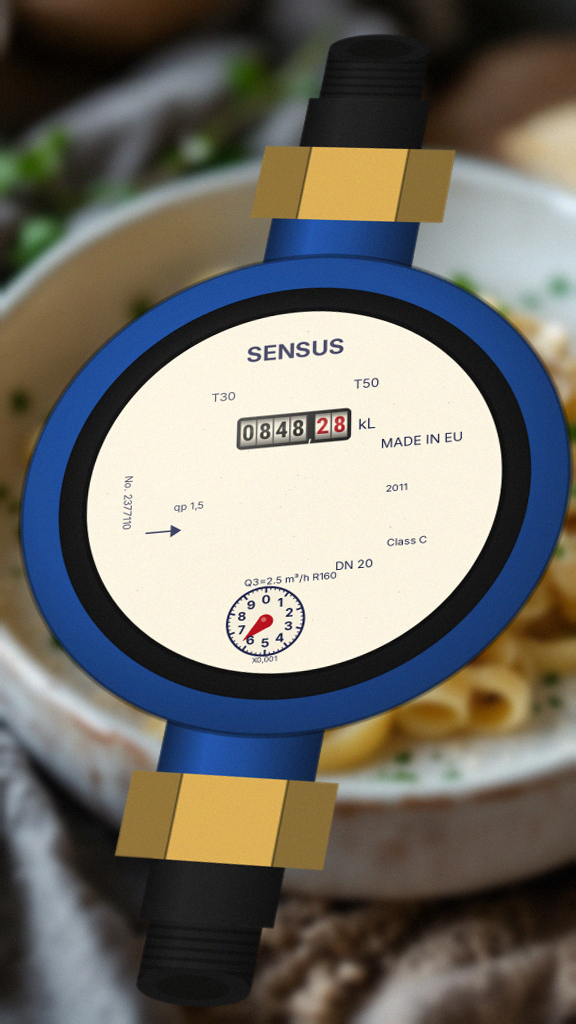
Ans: 848.286 (kL)
